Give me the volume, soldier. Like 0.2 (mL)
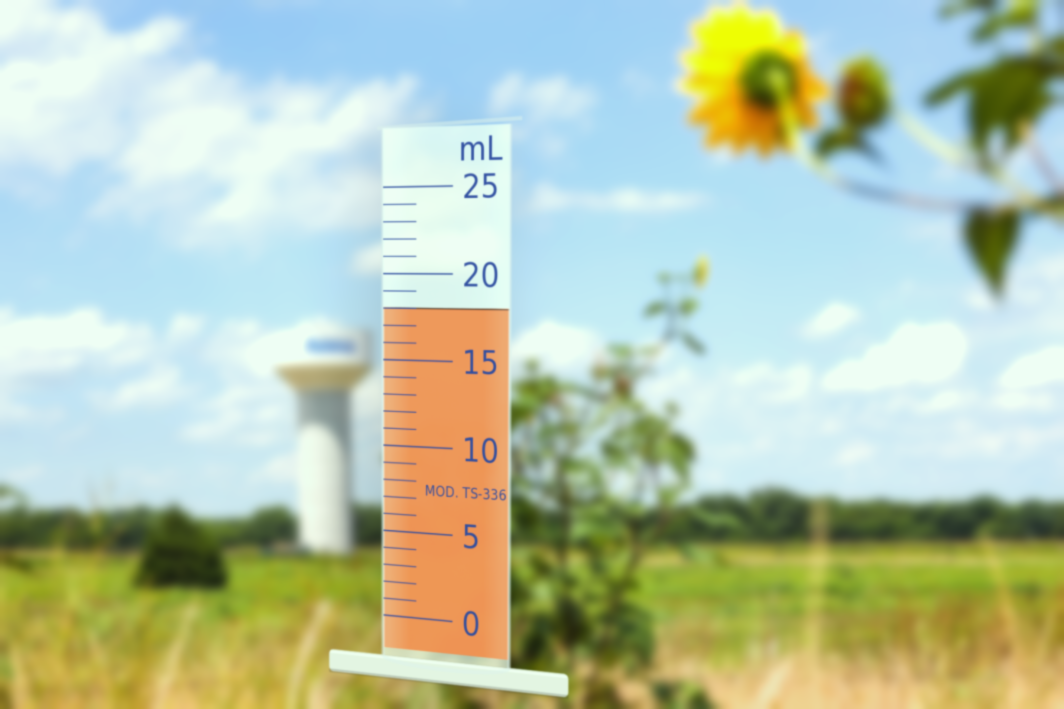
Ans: 18 (mL)
